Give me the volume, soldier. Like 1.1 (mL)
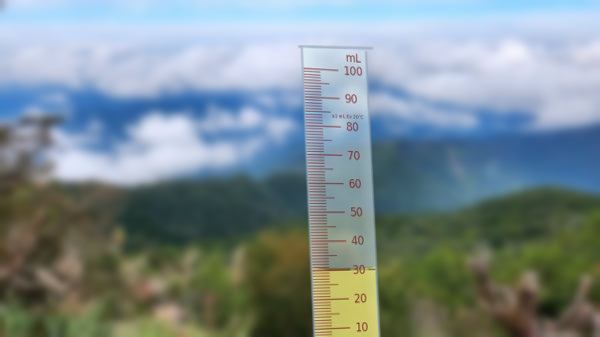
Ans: 30 (mL)
